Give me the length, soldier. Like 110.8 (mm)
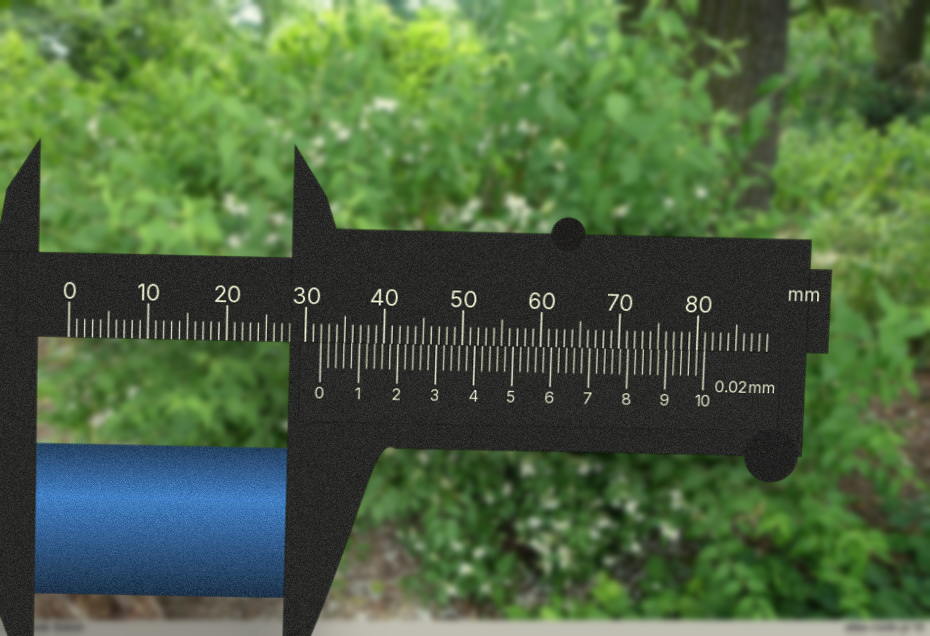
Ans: 32.0 (mm)
